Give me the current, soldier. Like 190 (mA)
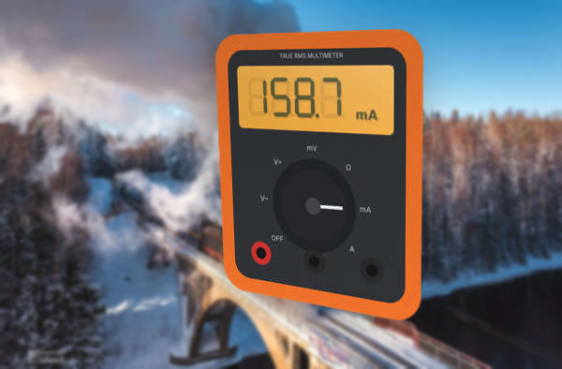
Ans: 158.7 (mA)
